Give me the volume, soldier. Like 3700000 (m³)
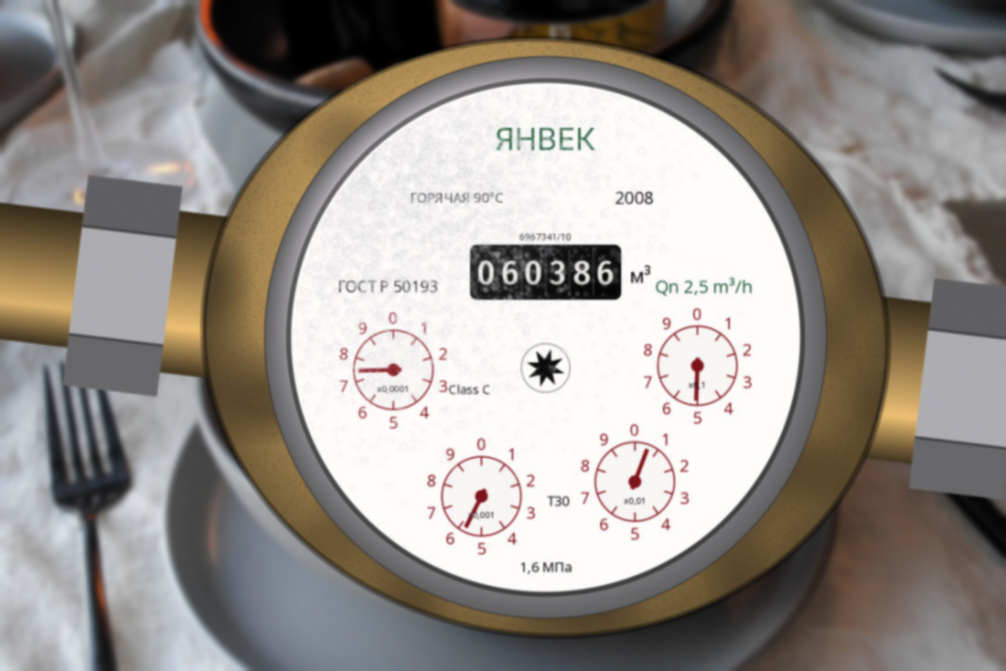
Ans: 60386.5057 (m³)
